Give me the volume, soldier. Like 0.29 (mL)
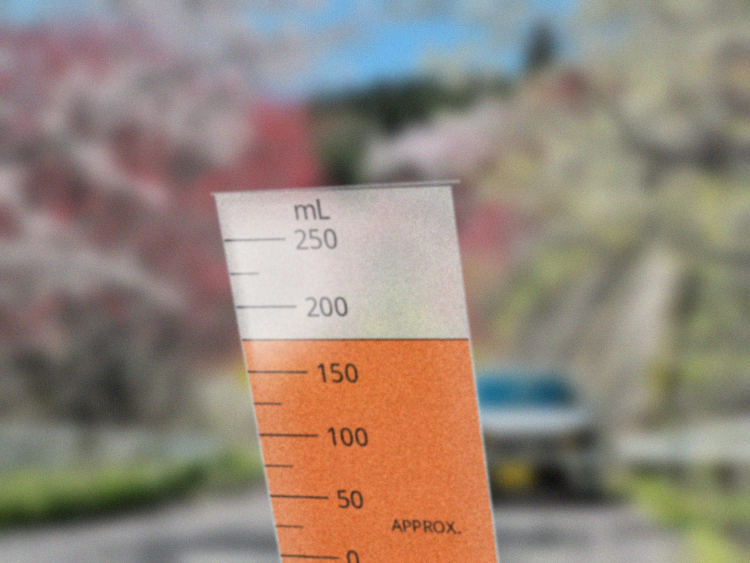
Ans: 175 (mL)
